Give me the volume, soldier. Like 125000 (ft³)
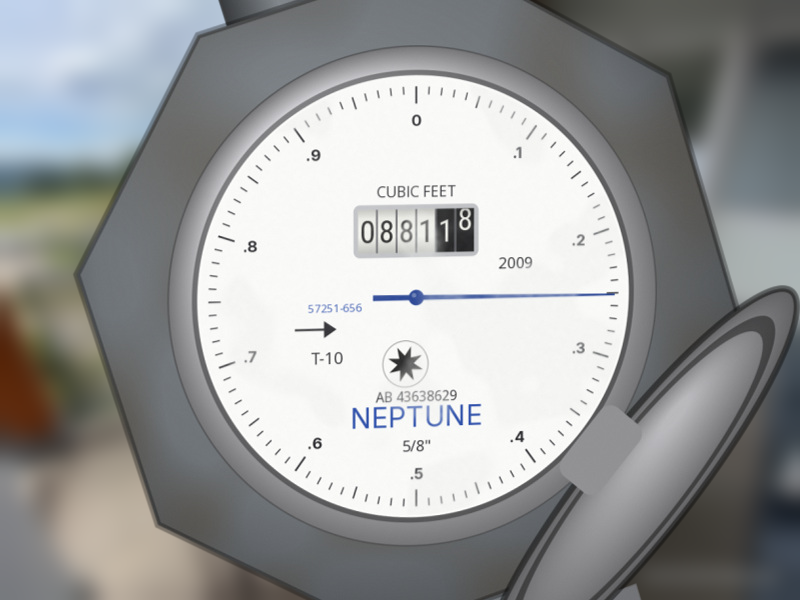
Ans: 88118.25 (ft³)
